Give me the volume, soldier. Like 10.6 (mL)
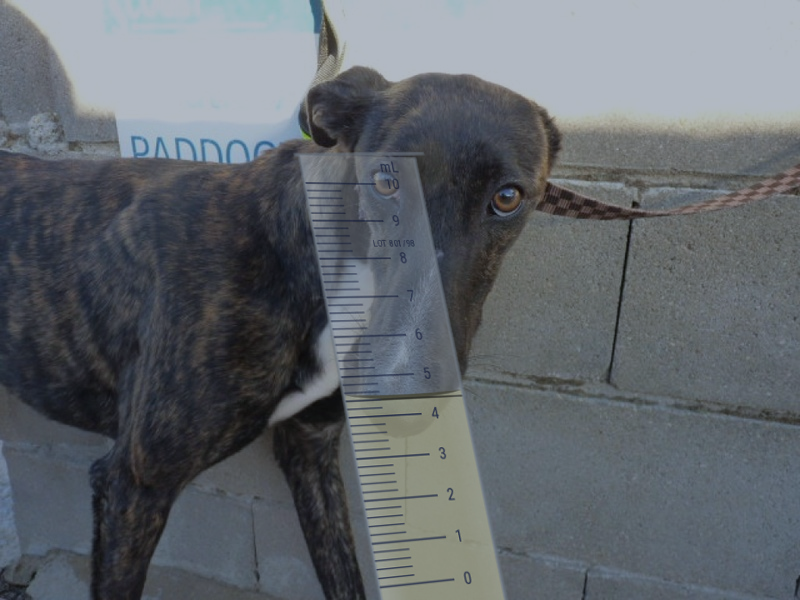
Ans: 4.4 (mL)
